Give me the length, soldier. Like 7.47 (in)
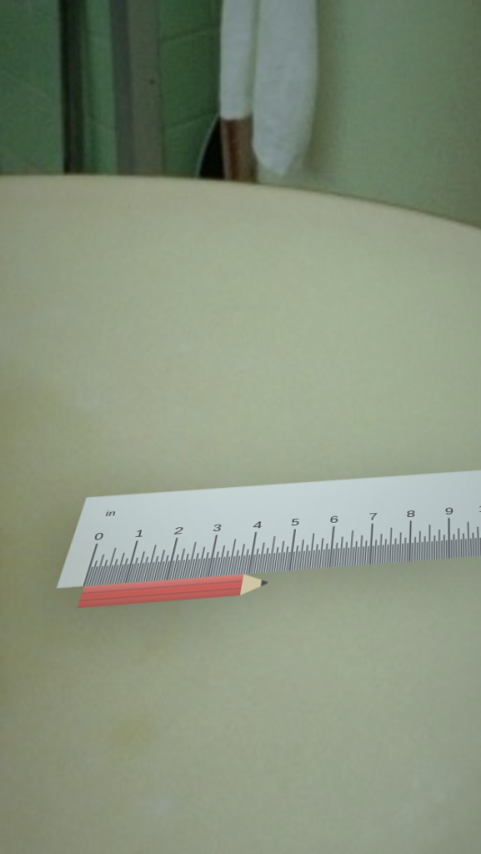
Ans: 4.5 (in)
